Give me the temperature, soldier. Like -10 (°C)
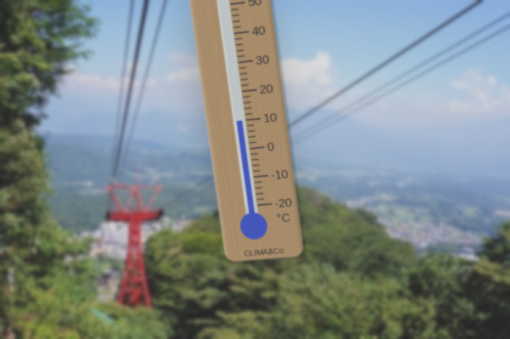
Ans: 10 (°C)
